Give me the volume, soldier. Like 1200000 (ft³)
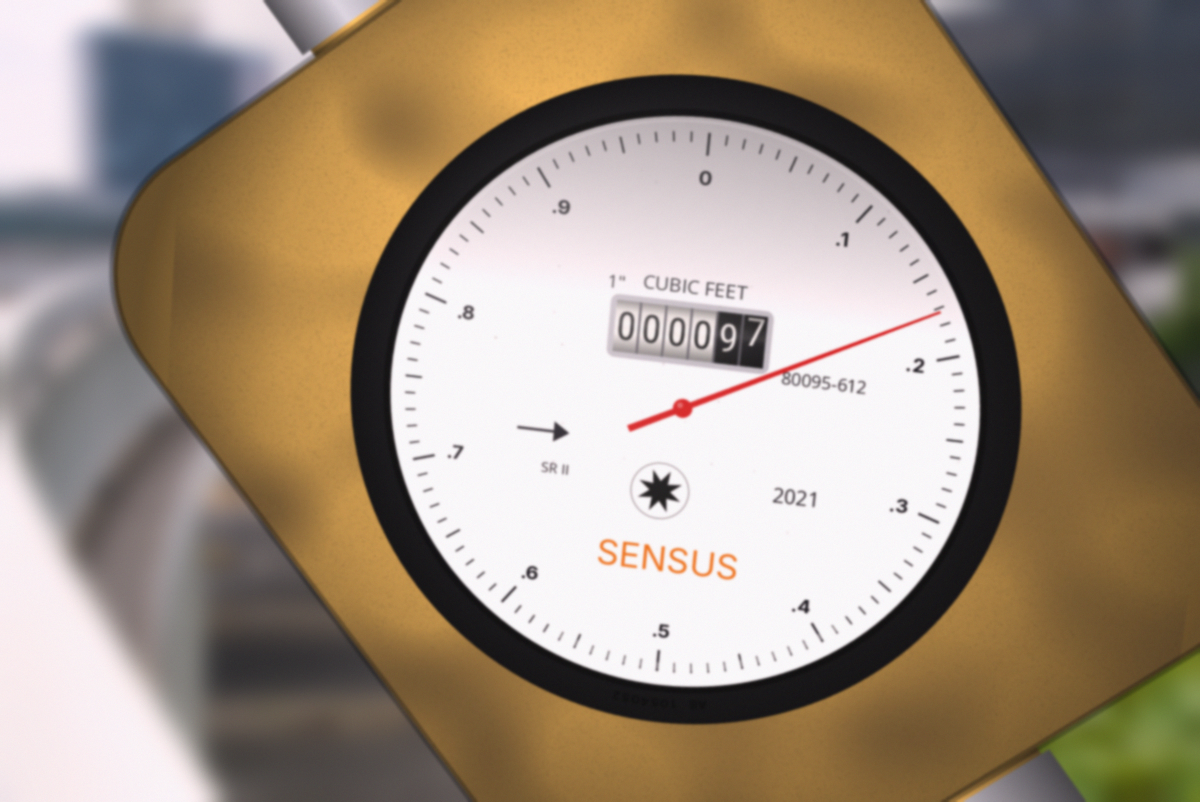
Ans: 97.17 (ft³)
